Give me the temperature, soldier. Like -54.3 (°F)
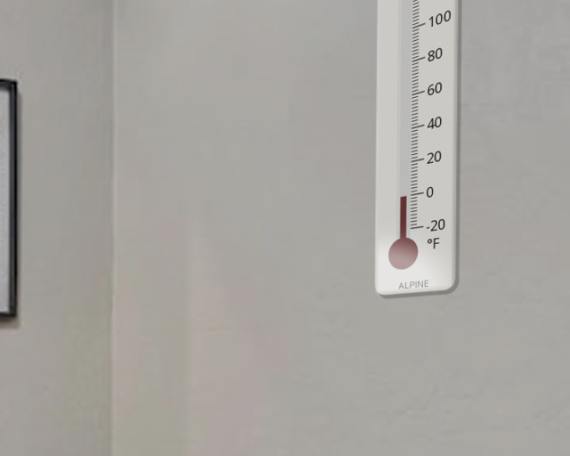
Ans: 0 (°F)
